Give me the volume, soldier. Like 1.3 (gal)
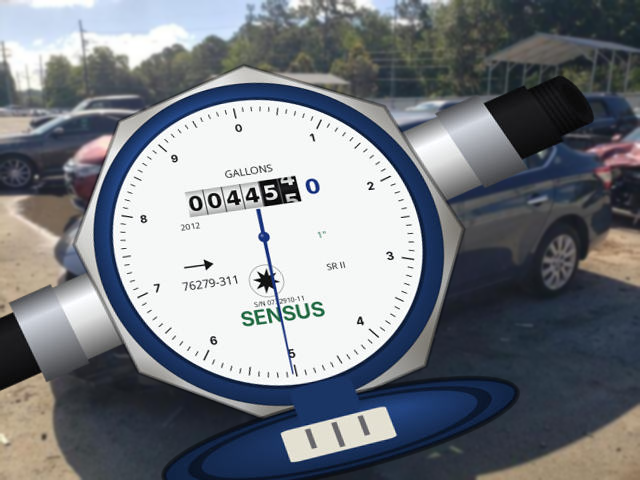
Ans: 44545.0 (gal)
